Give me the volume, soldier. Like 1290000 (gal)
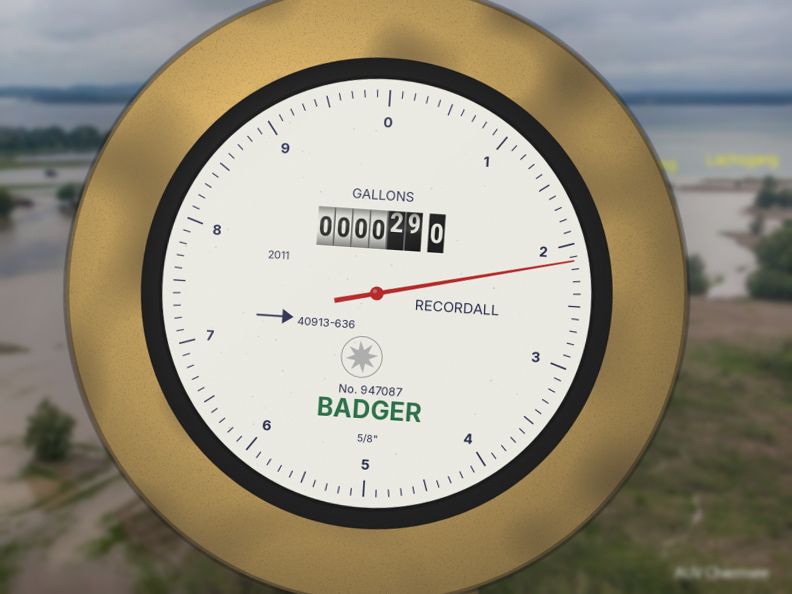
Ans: 292.1 (gal)
